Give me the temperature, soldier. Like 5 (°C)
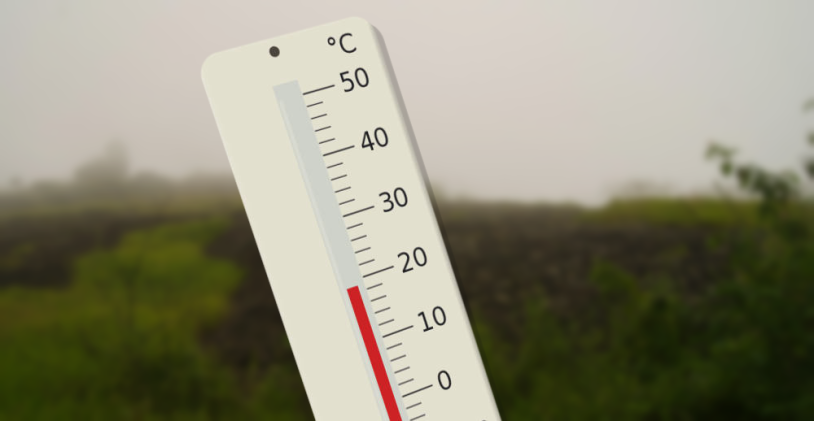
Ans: 19 (°C)
